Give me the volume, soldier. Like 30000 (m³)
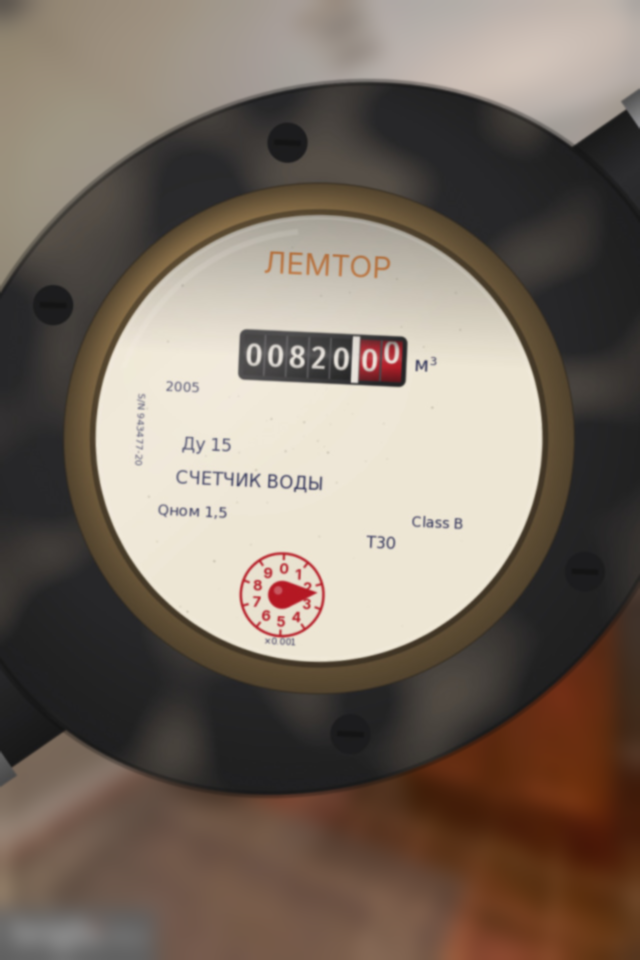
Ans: 820.002 (m³)
